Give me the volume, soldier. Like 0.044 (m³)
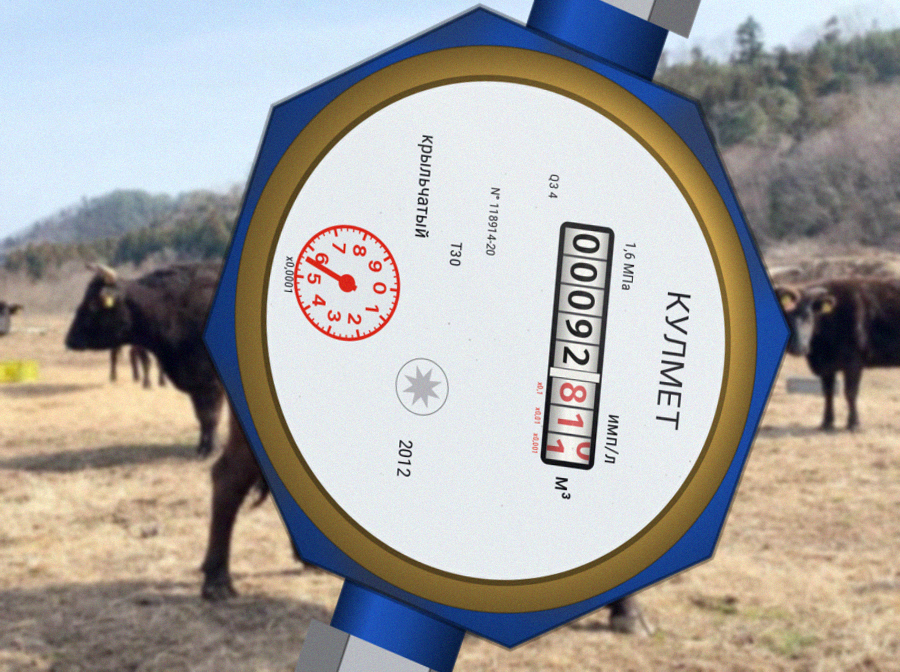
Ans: 92.8105 (m³)
